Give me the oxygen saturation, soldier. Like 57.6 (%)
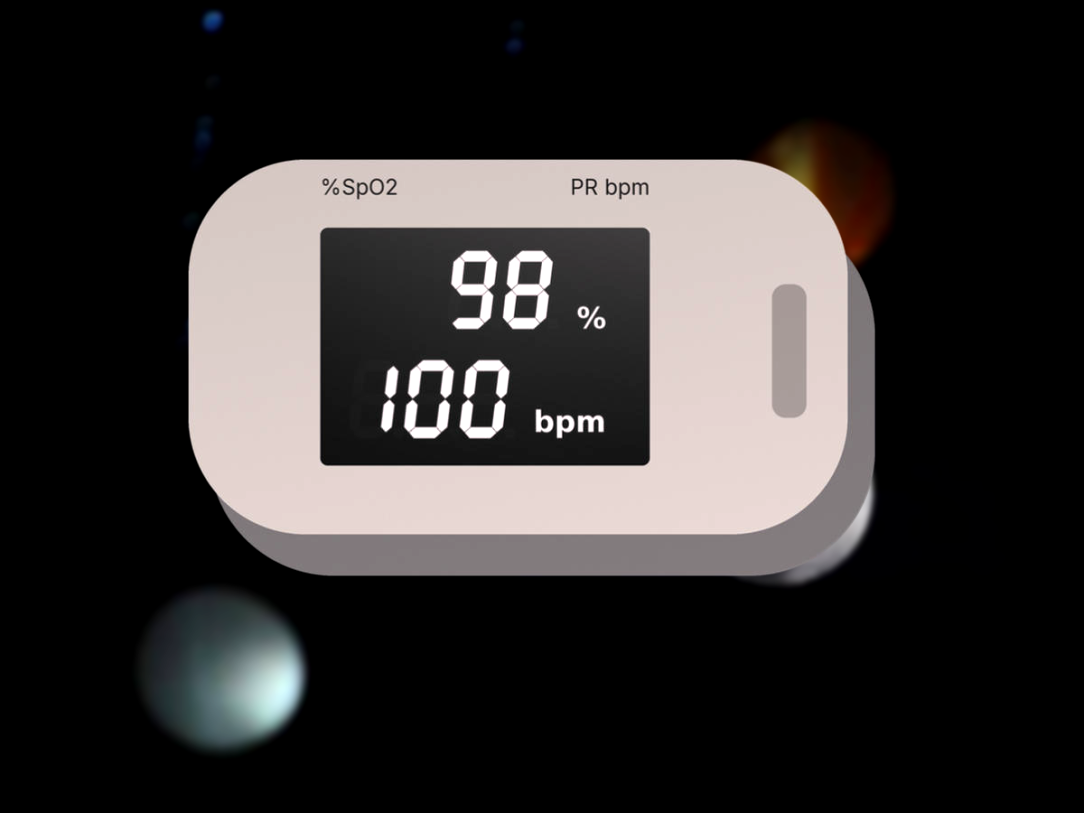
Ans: 98 (%)
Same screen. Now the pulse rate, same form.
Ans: 100 (bpm)
